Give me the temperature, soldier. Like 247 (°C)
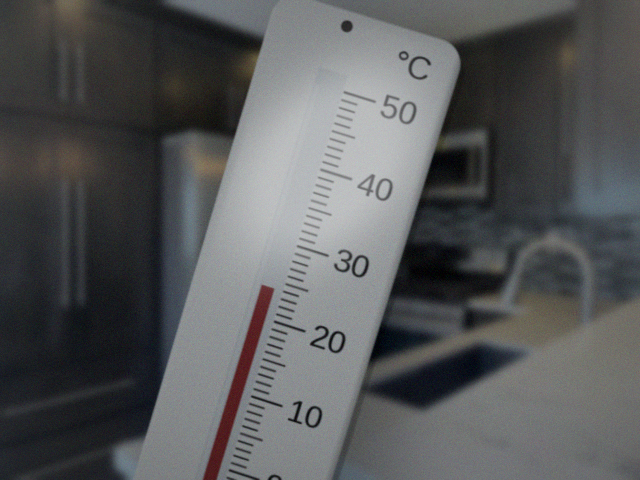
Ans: 24 (°C)
